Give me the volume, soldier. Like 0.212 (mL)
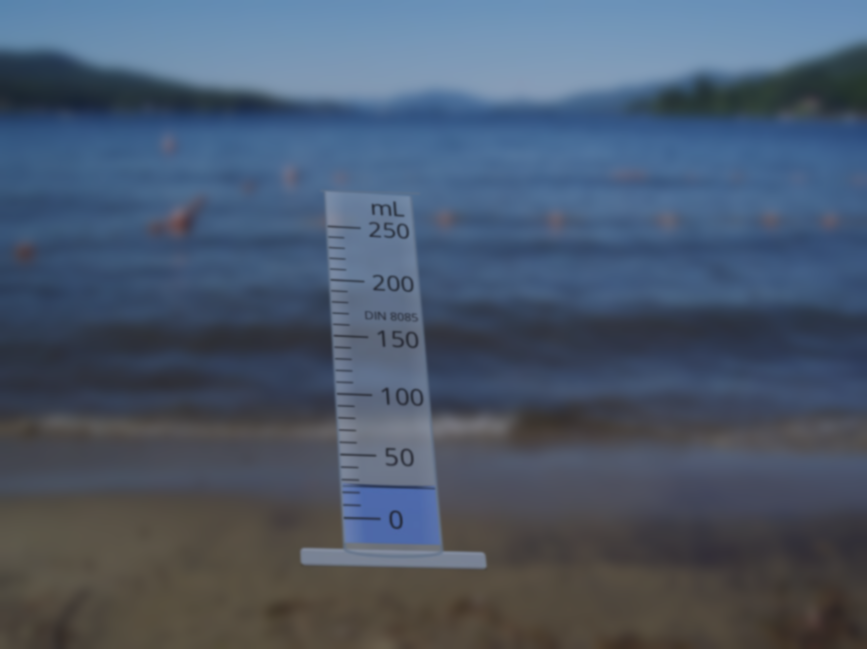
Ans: 25 (mL)
